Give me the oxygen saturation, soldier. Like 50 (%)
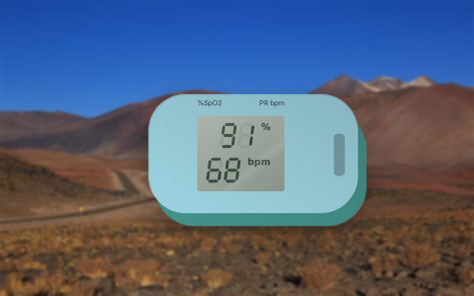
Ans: 91 (%)
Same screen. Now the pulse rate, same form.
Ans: 68 (bpm)
